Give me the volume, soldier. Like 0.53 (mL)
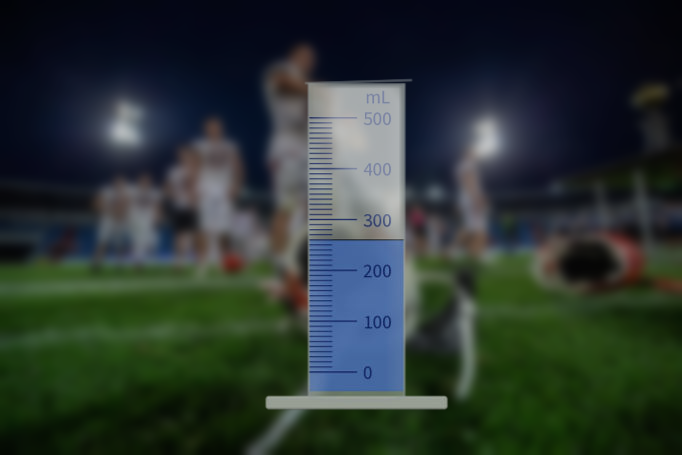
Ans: 260 (mL)
